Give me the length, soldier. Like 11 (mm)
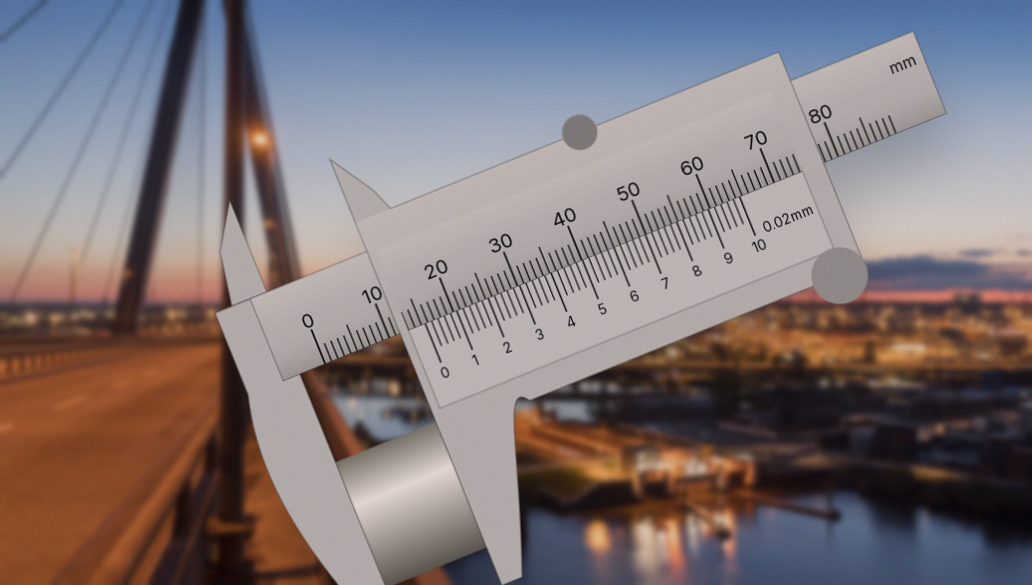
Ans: 15.6 (mm)
